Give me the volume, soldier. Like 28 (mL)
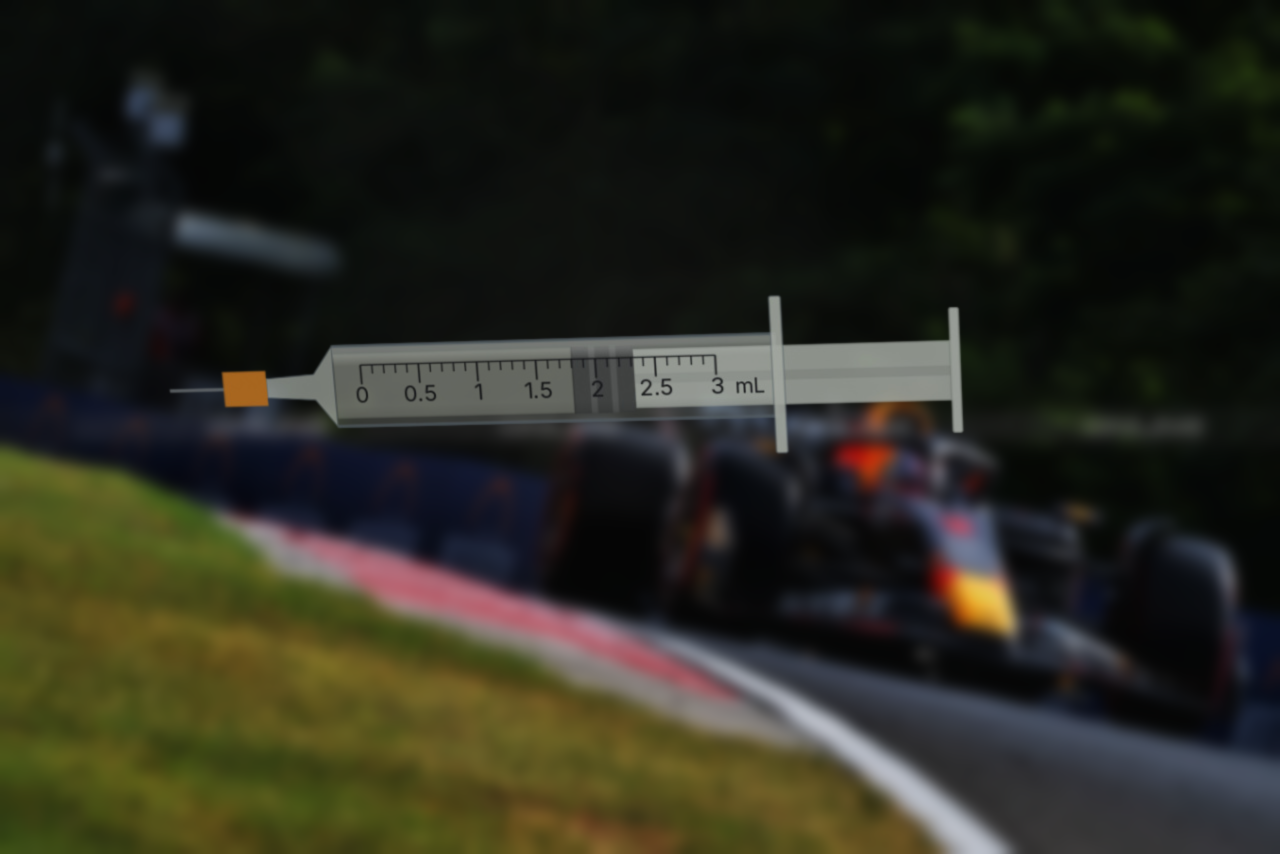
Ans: 1.8 (mL)
